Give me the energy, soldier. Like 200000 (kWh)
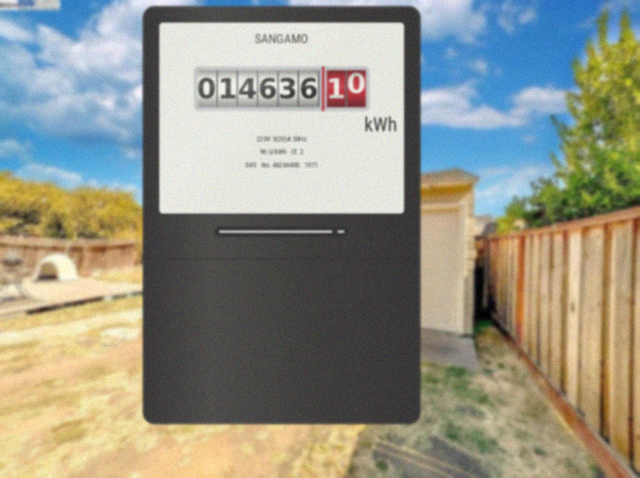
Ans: 14636.10 (kWh)
